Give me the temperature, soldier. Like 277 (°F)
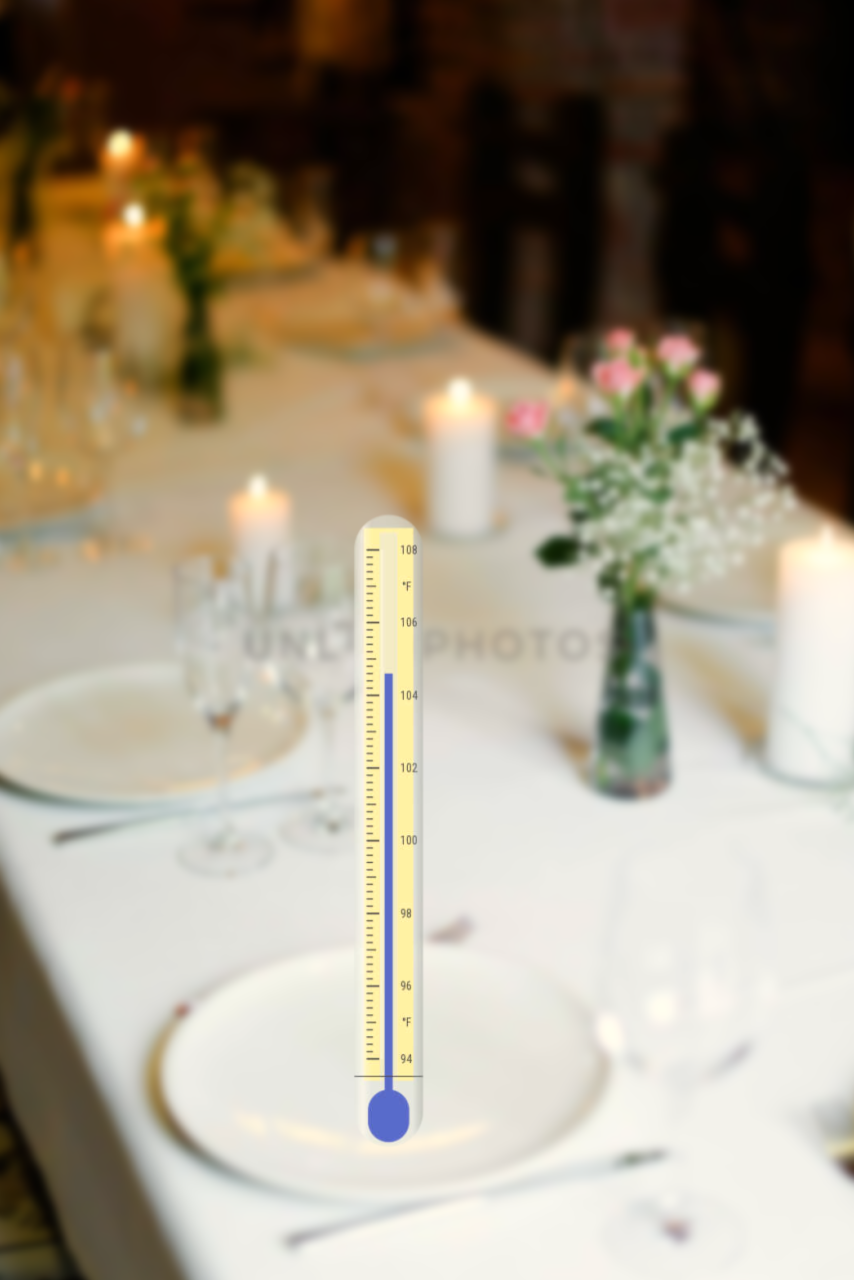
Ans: 104.6 (°F)
